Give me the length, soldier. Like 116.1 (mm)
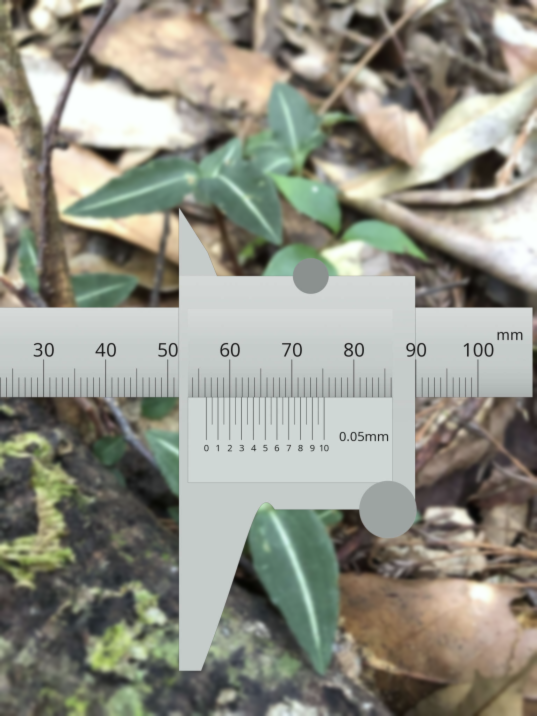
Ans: 56.2 (mm)
